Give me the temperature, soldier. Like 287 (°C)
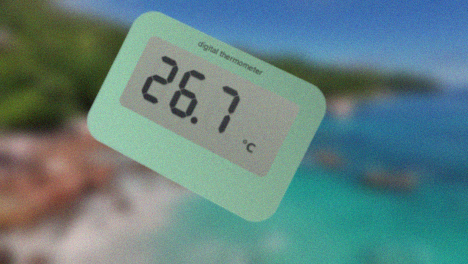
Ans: 26.7 (°C)
